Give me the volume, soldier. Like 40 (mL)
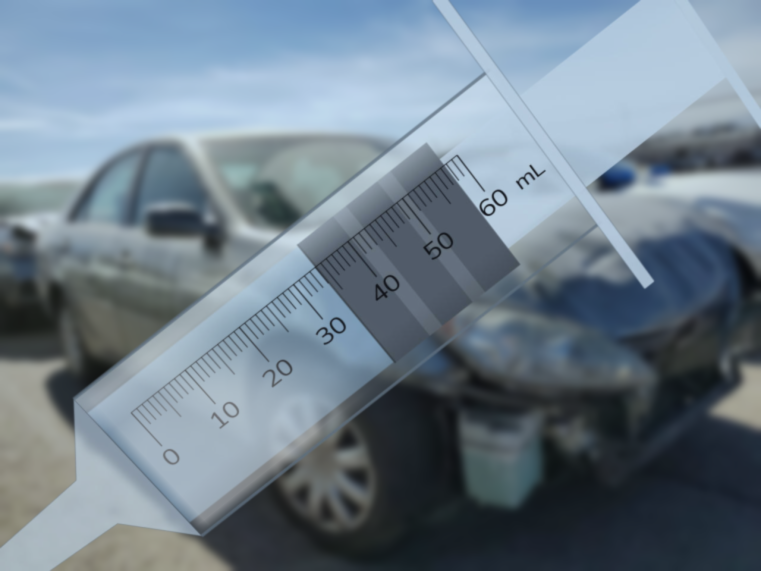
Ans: 34 (mL)
